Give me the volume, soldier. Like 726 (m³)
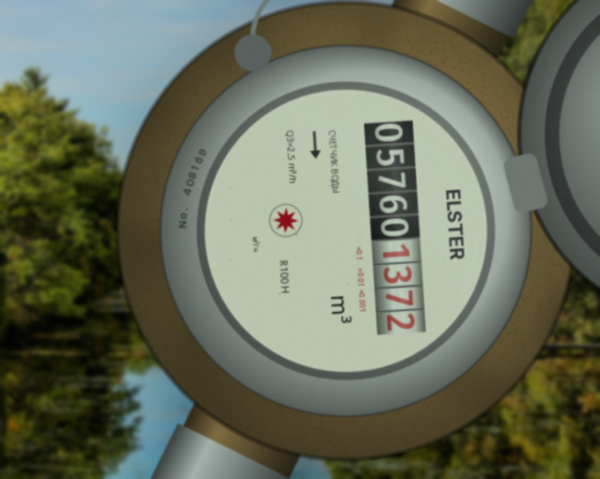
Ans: 5760.1372 (m³)
